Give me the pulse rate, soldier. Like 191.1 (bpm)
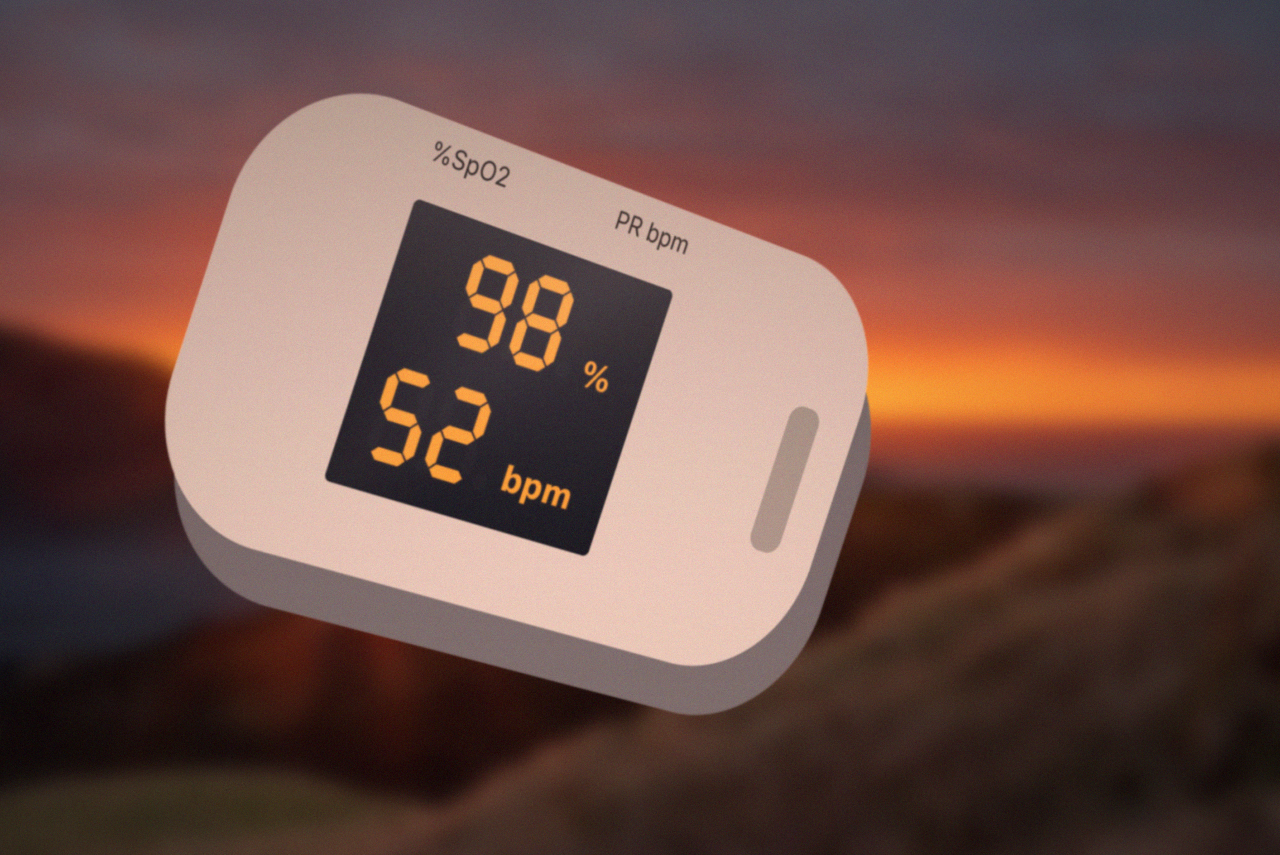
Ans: 52 (bpm)
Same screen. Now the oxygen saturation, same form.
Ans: 98 (%)
